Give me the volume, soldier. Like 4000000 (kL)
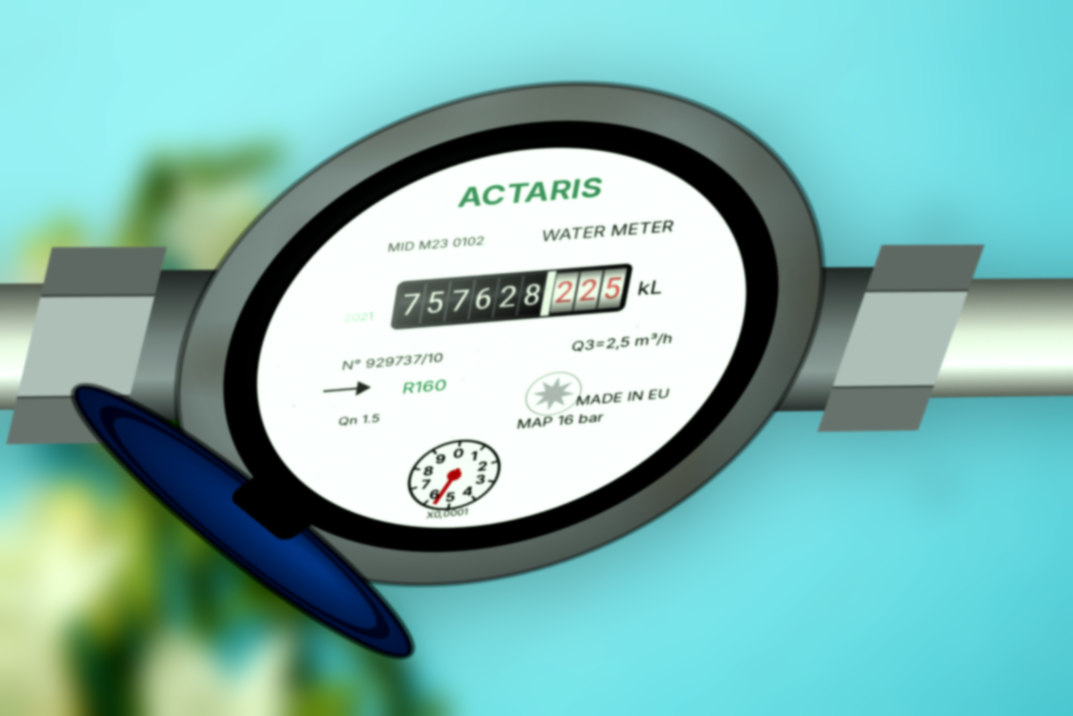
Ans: 757628.2255 (kL)
